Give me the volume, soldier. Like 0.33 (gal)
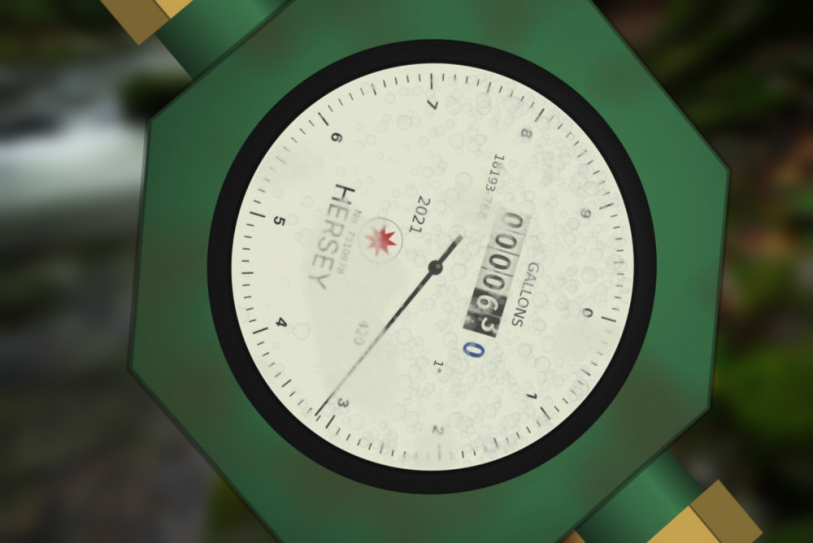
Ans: 633.1 (gal)
